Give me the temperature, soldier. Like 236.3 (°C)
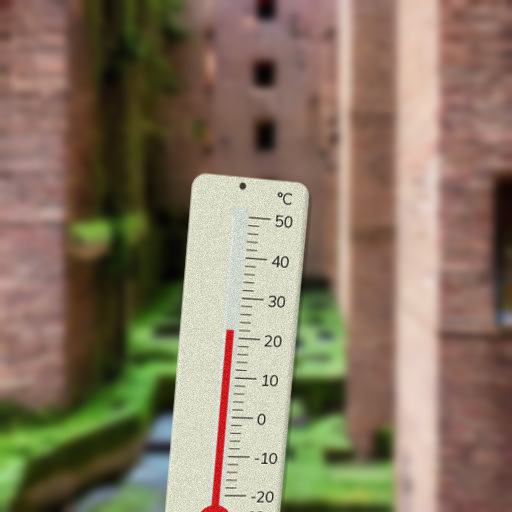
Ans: 22 (°C)
